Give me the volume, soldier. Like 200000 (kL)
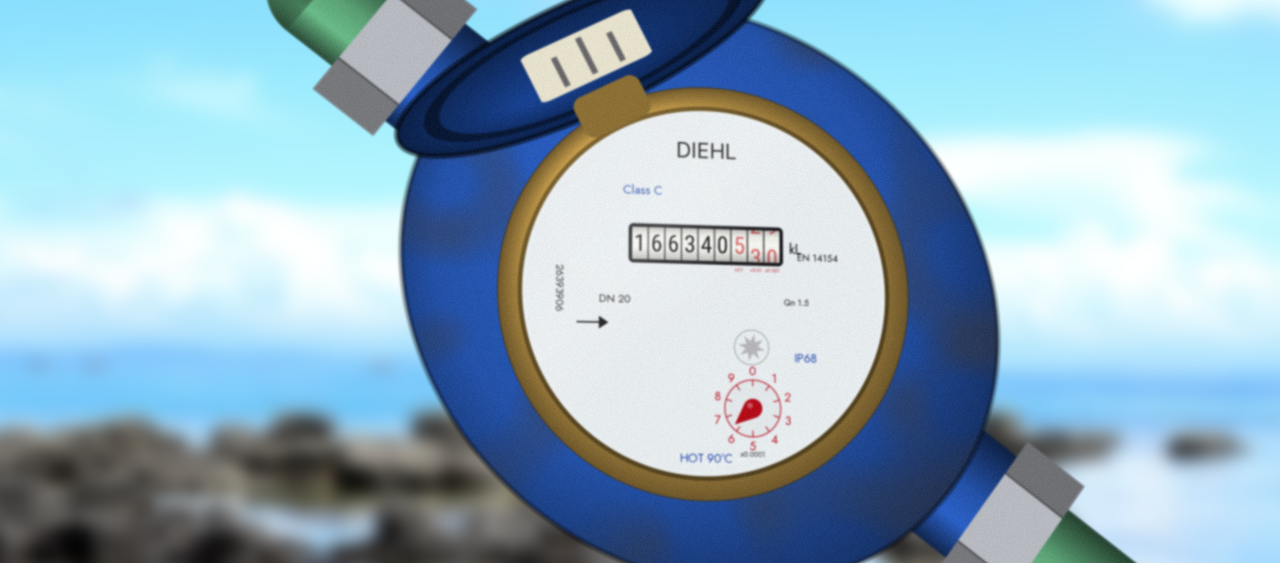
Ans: 166340.5296 (kL)
